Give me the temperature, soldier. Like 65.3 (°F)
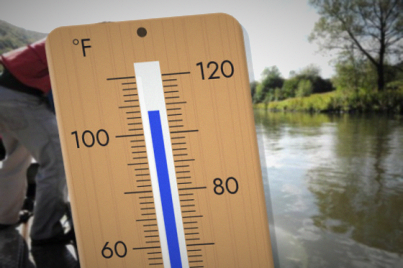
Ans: 108 (°F)
